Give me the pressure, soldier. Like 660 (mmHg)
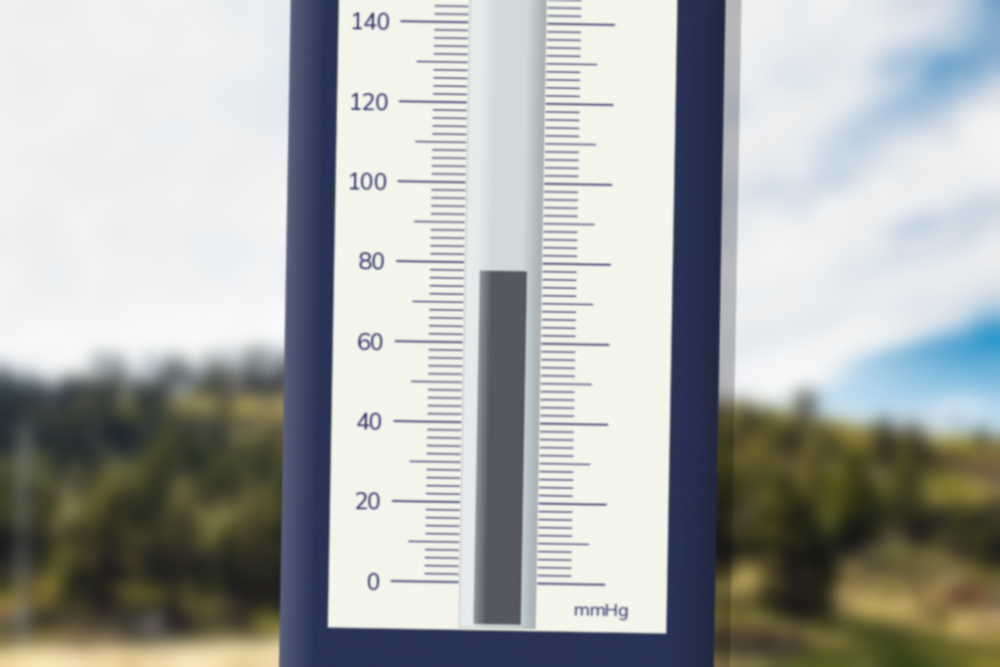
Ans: 78 (mmHg)
